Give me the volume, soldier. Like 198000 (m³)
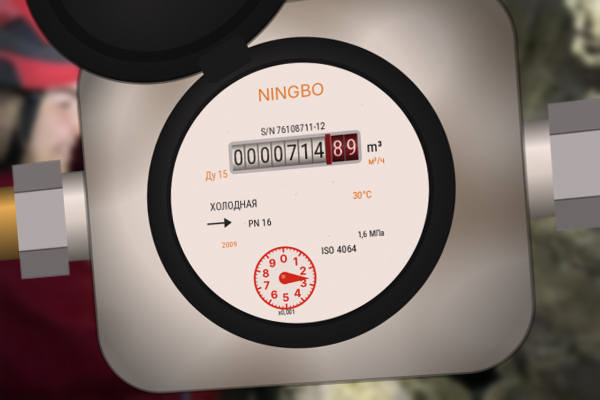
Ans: 714.892 (m³)
